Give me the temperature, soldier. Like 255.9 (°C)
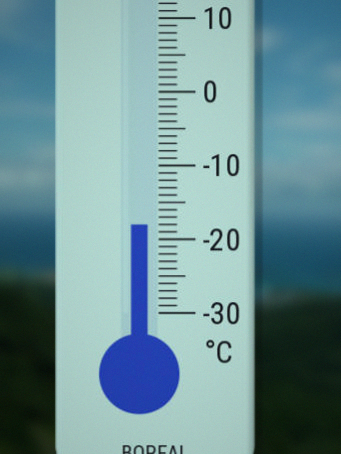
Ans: -18 (°C)
